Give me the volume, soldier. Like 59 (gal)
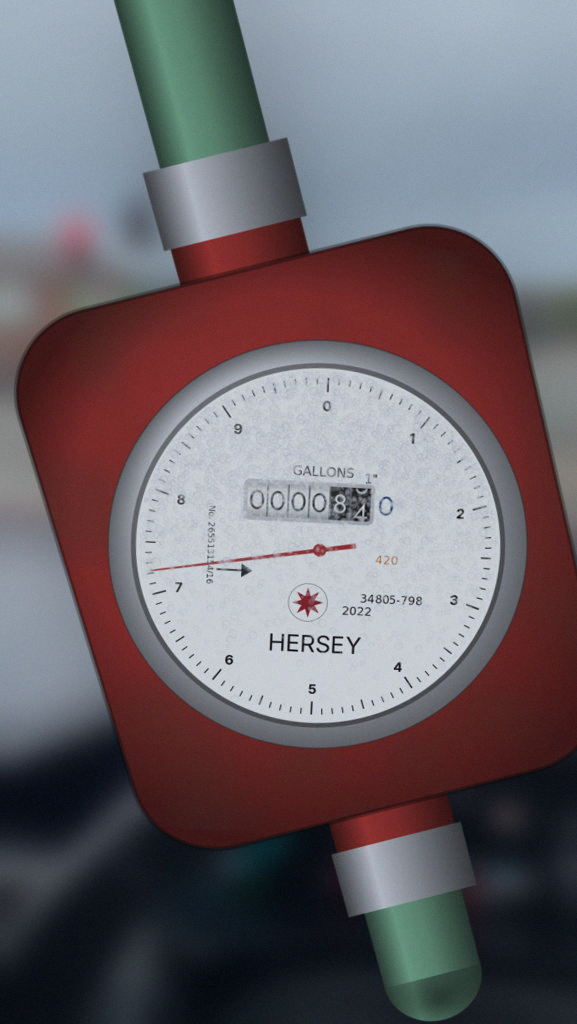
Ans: 837.2 (gal)
